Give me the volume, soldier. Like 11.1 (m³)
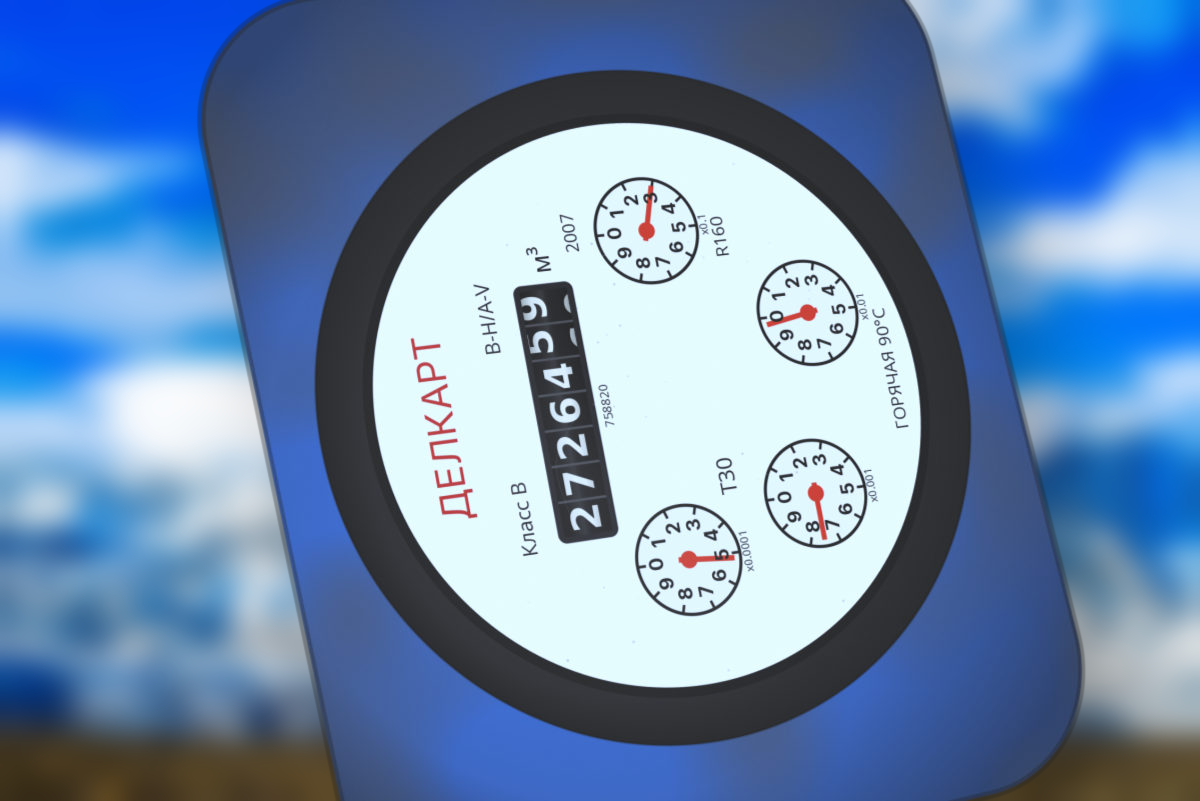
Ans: 2726459.2975 (m³)
